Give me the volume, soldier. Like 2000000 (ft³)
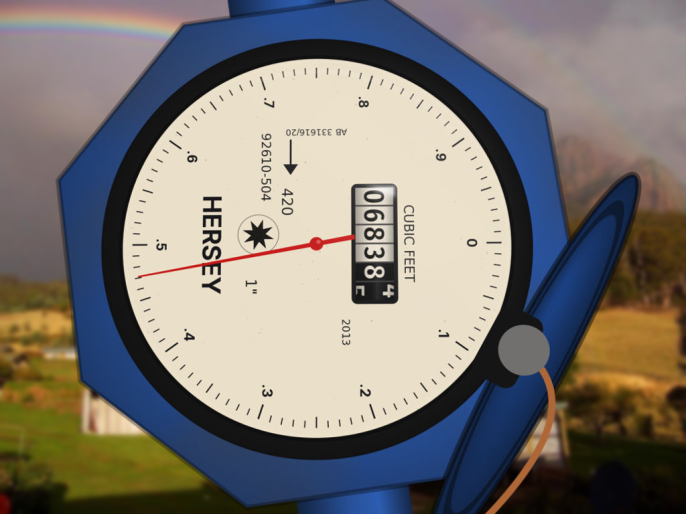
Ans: 68384.47 (ft³)
